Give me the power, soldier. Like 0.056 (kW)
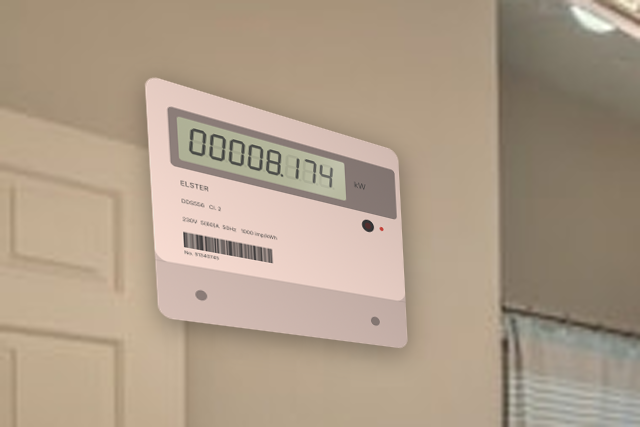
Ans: 8.174 (kW)
